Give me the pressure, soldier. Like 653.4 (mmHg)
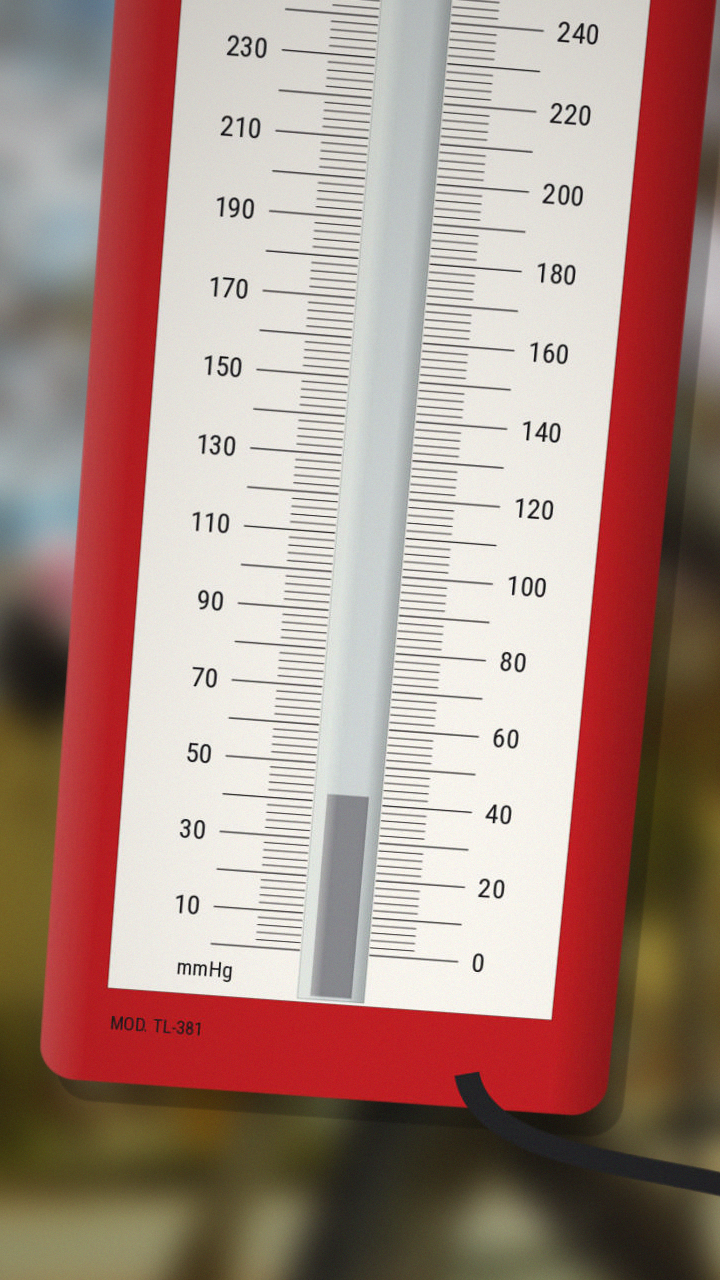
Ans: 42 (mmHg)
